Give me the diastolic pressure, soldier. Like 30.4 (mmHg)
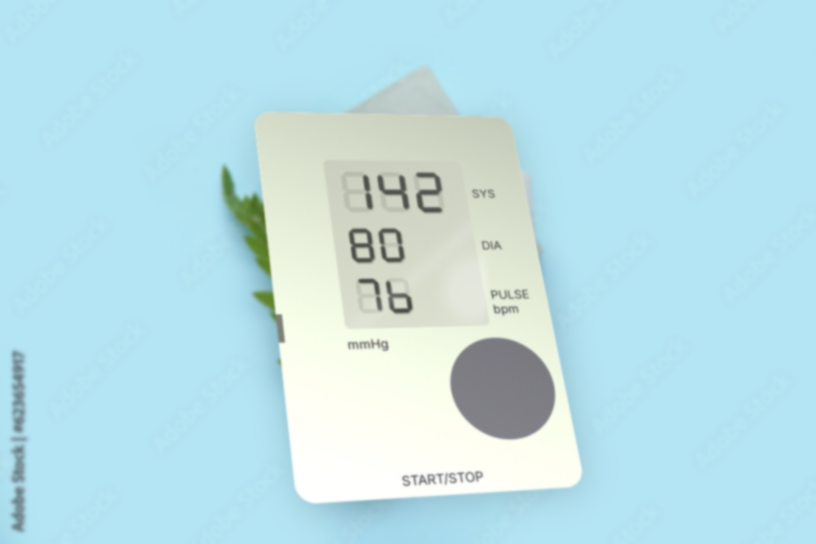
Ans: 80 (mmHg)
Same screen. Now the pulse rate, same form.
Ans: 76 (bpm)
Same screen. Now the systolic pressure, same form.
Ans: 142 (mmHg)
